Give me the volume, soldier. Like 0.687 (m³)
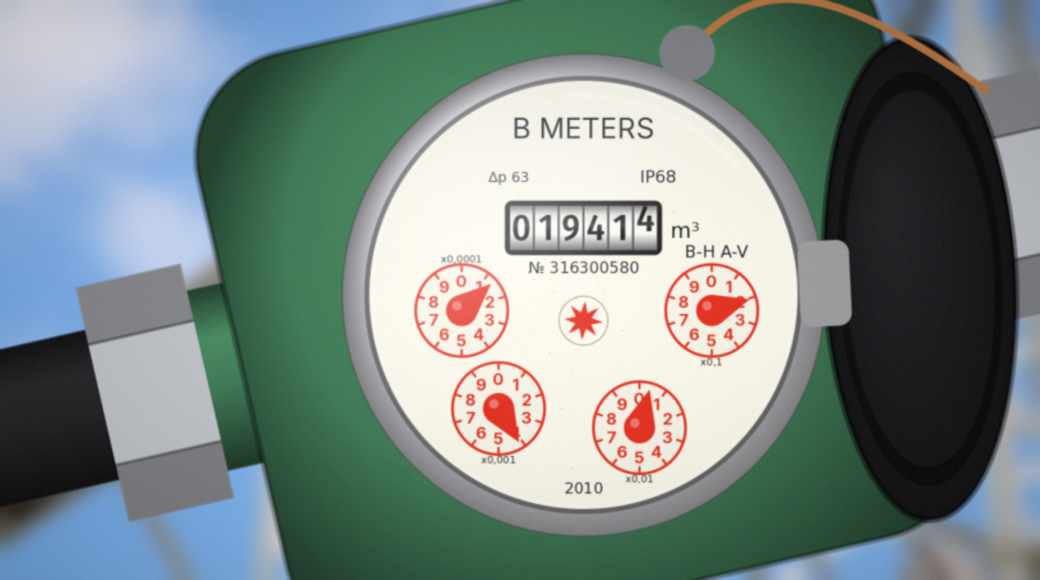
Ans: 19414.2041 (m³)
